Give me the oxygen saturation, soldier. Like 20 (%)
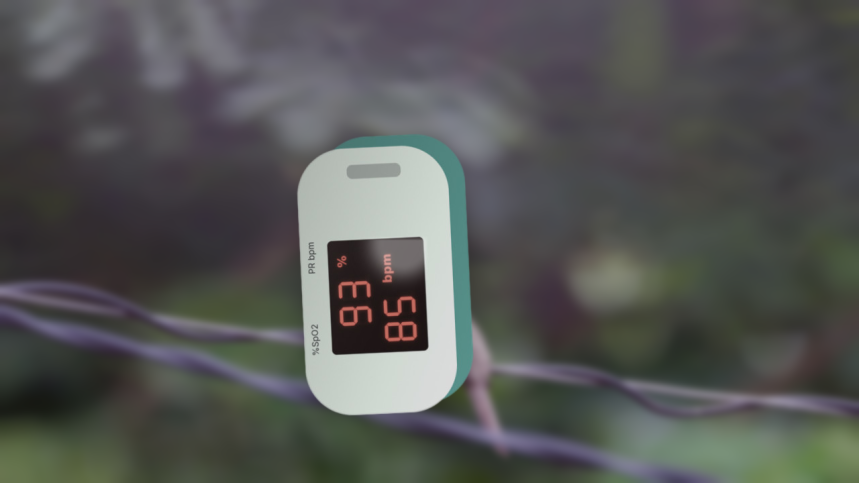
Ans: 93 (%)
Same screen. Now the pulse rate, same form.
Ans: 85 (bpm)
